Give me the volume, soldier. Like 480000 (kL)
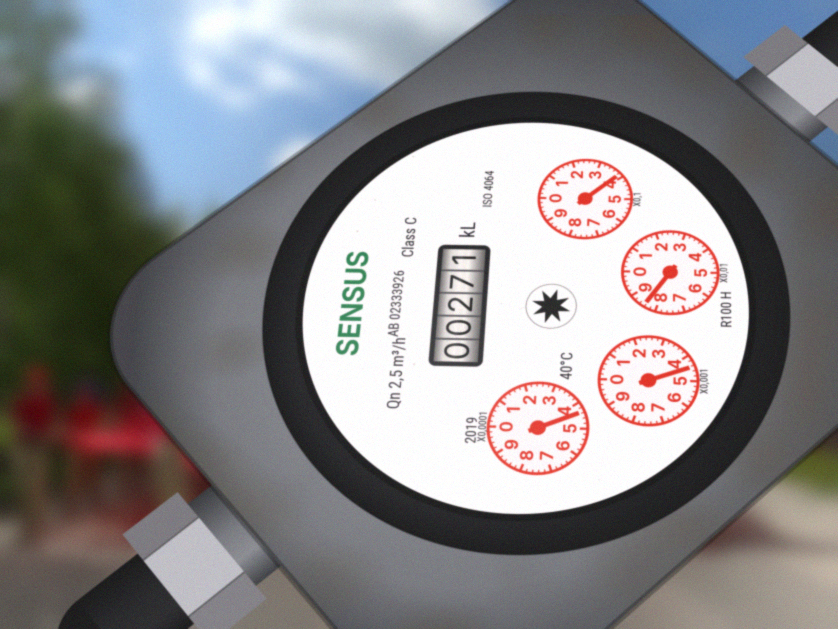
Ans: 271.3844 (kL)
